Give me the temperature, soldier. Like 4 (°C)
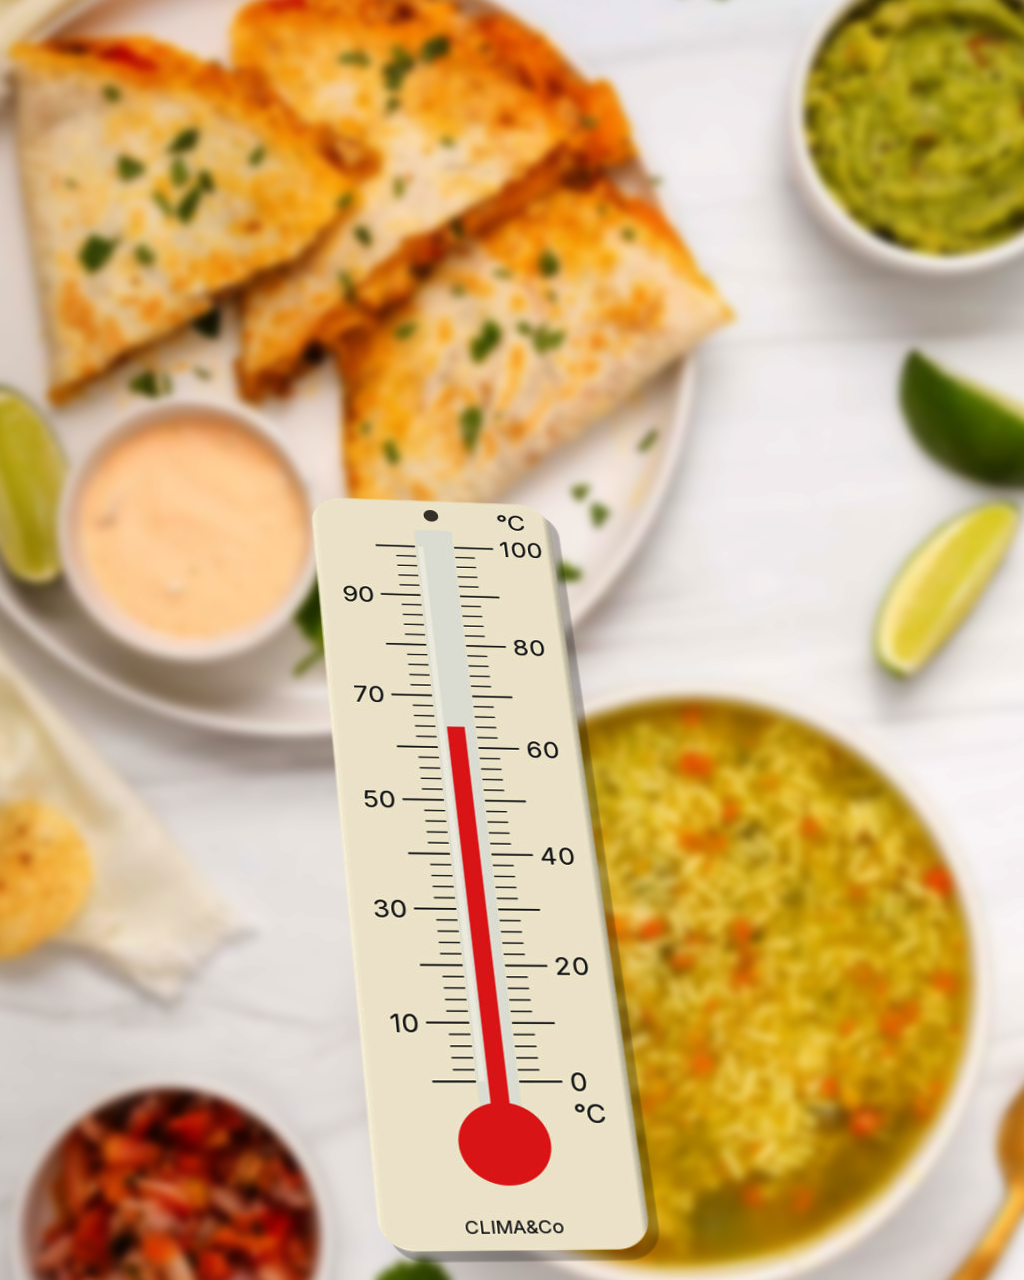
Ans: 64 (°C)
